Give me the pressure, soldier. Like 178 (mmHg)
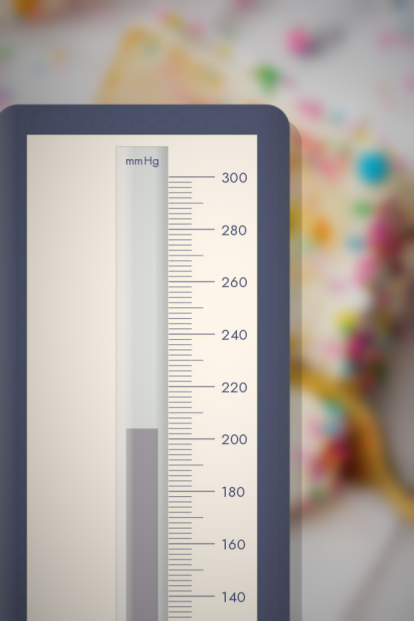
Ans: 204 (mmHg)
